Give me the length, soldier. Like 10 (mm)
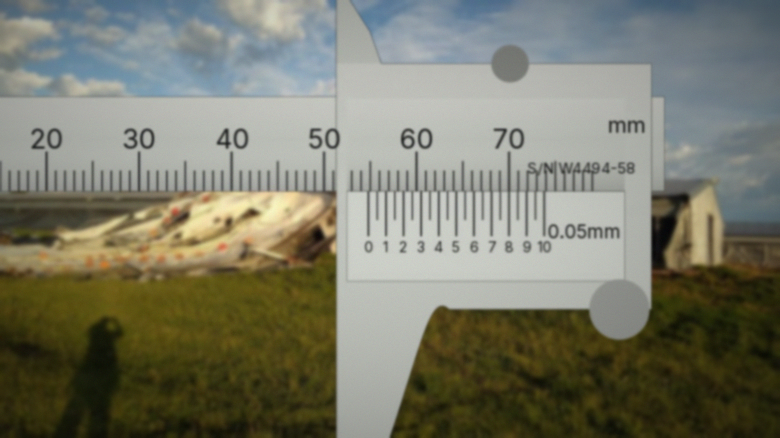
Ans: 54.8 (mm)
